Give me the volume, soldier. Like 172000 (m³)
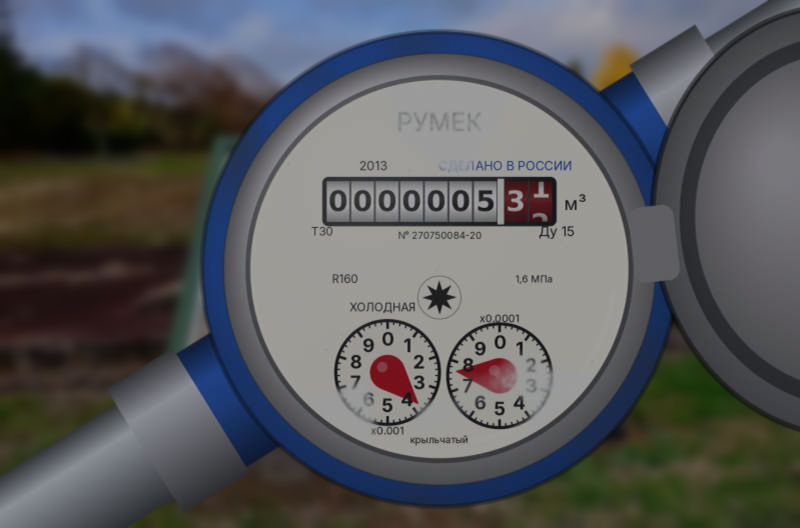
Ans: 5.3137 (m³)
